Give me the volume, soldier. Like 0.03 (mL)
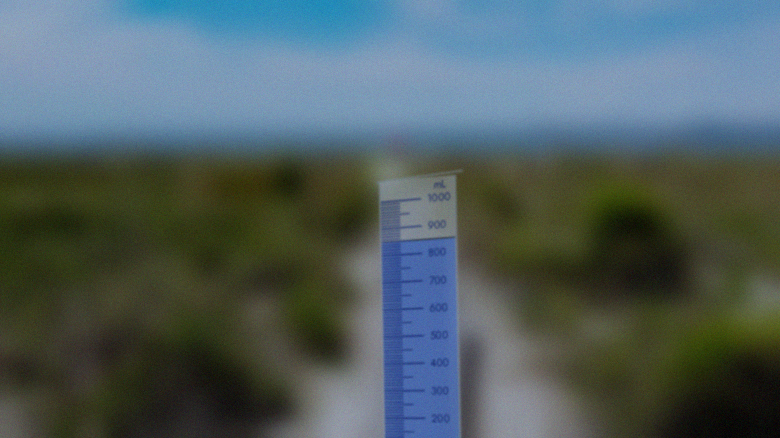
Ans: 850 (mL)
